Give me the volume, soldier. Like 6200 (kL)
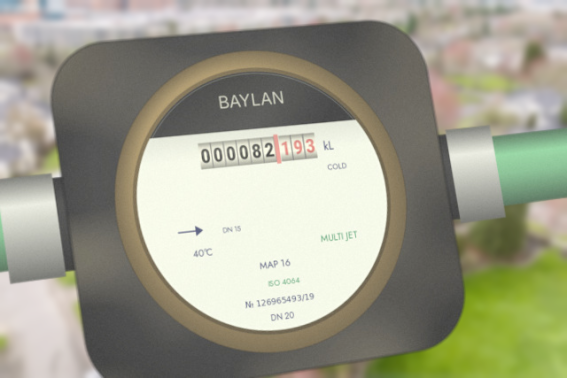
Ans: 82.193 (kL)
